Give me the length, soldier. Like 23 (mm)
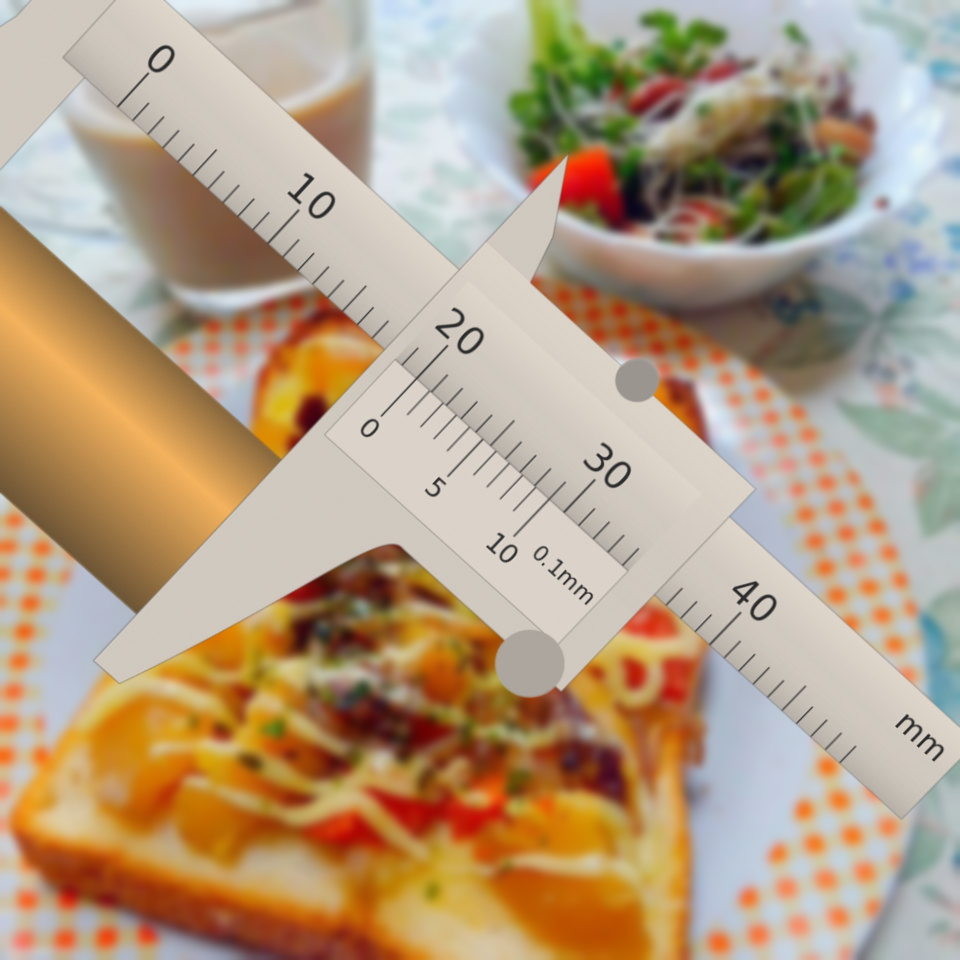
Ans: 20.0 (mm)
